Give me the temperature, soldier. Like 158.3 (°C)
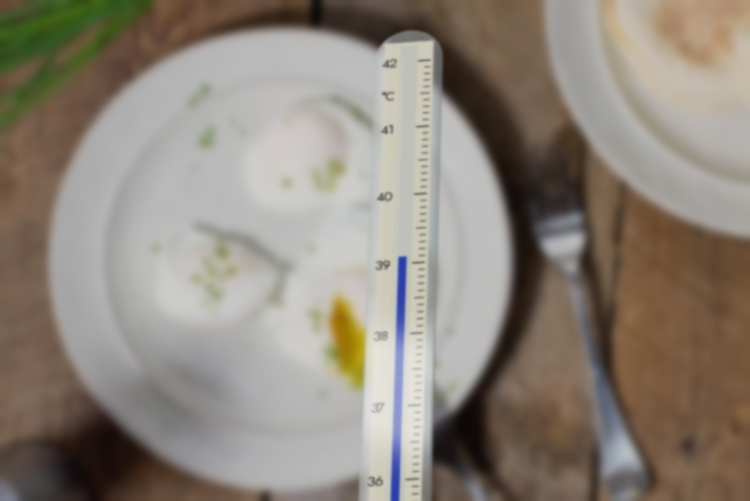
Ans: 39.1 (°C)
